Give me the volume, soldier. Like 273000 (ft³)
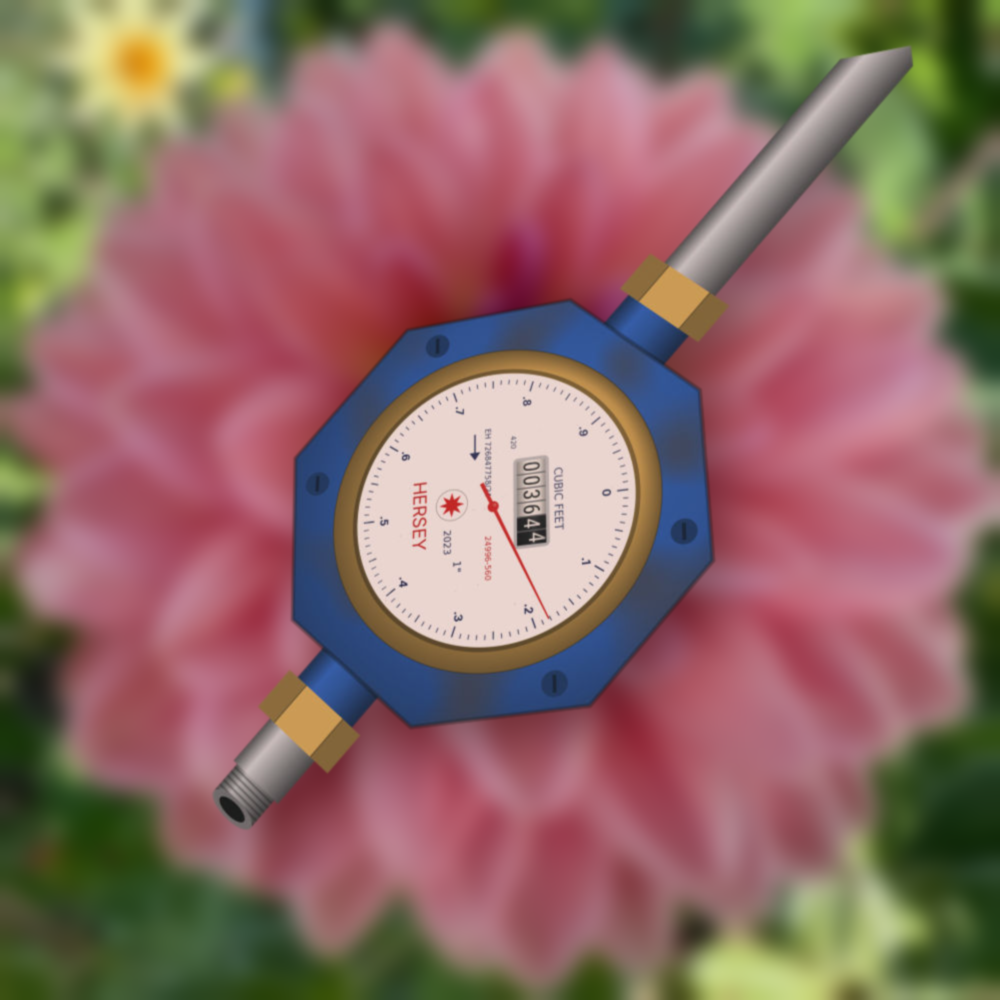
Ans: 3644.18 (ft³)
